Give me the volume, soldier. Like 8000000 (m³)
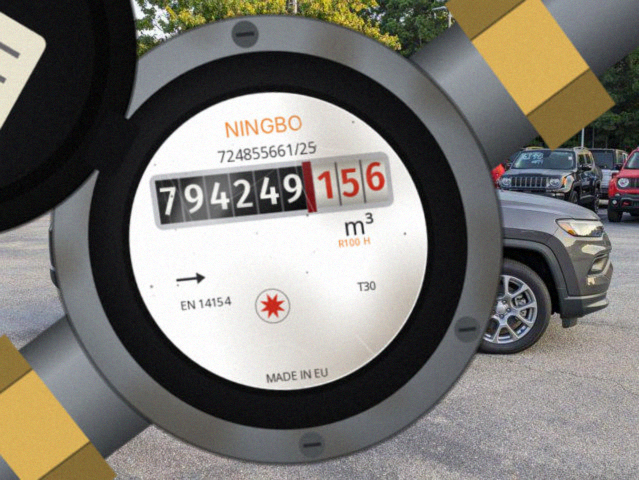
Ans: 794249.156 (m³)
